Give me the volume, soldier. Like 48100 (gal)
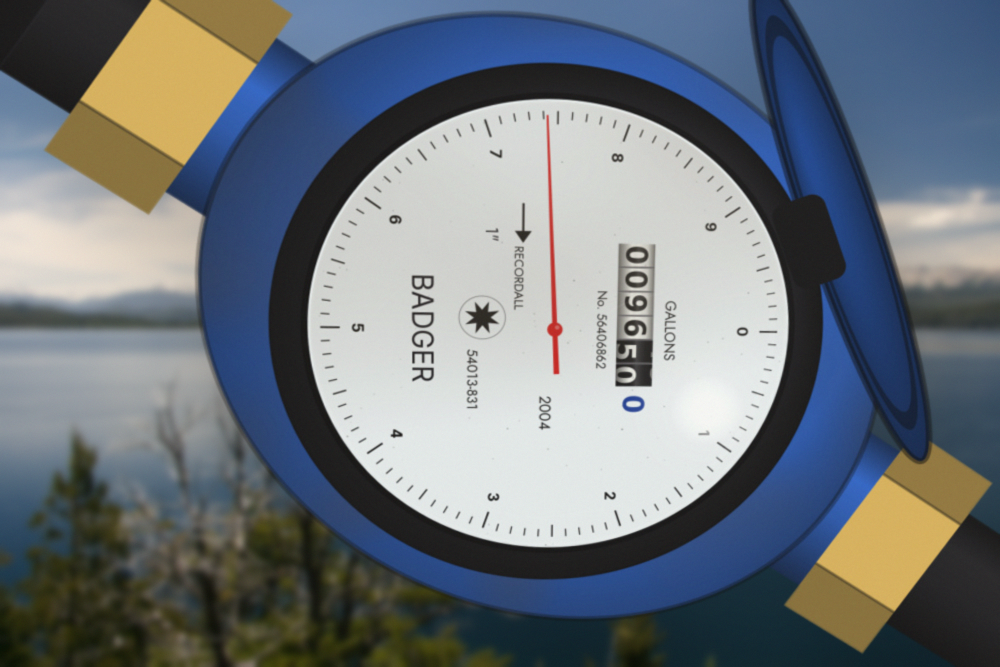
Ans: 96497.4 (gal)
